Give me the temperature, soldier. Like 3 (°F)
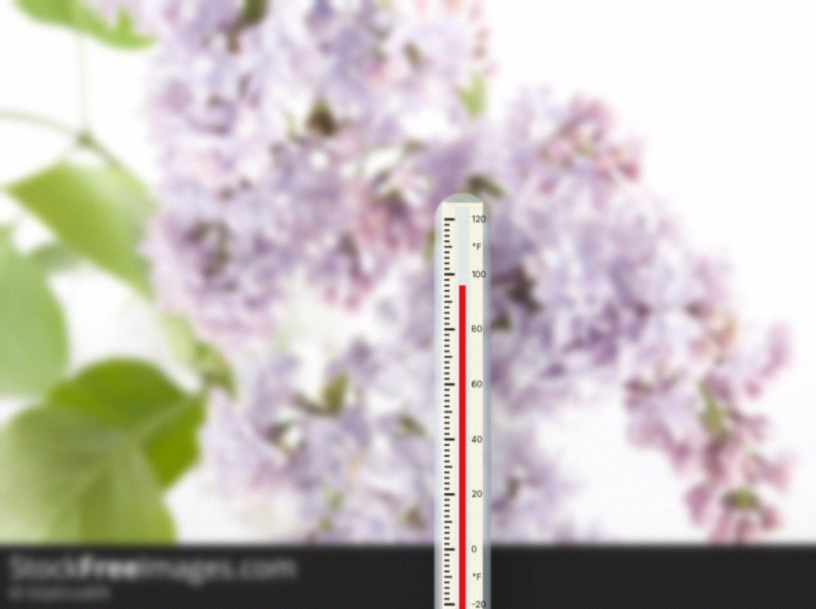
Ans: 96 (°F)
